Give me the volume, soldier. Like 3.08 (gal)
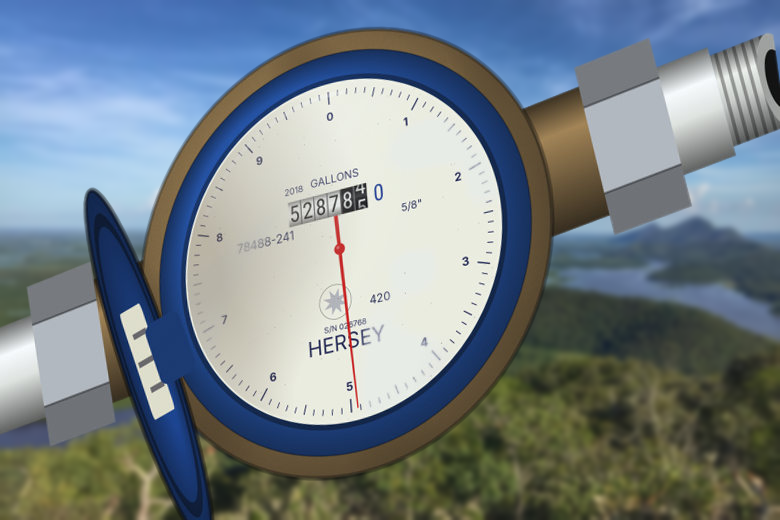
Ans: 5287844.9 (gal)
